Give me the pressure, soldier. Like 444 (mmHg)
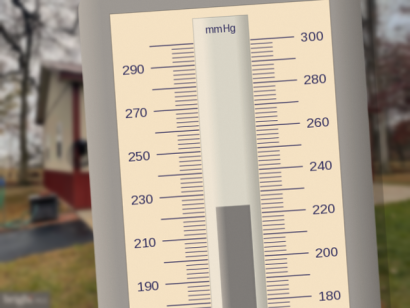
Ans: 224 (mmHg)
